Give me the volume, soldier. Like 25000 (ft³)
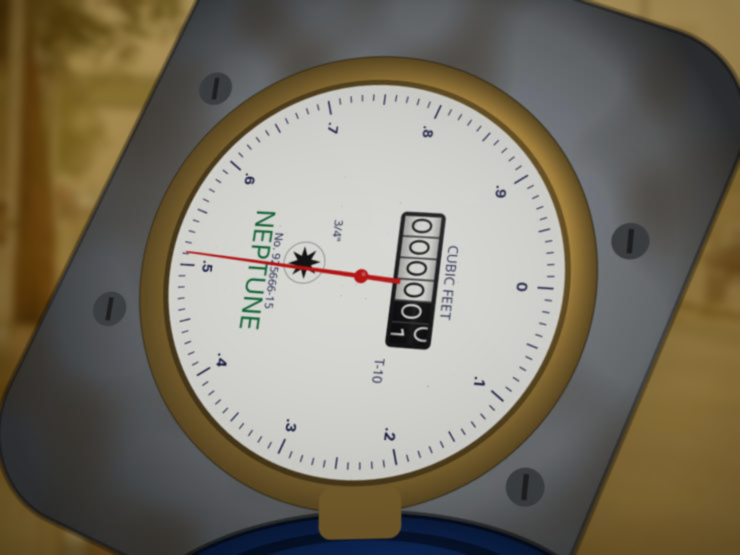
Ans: 0.51 (ft³)
